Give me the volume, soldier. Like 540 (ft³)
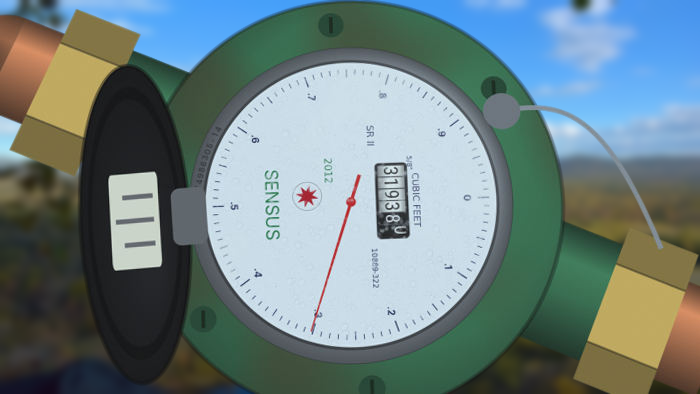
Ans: 319380.30 (ft³)
